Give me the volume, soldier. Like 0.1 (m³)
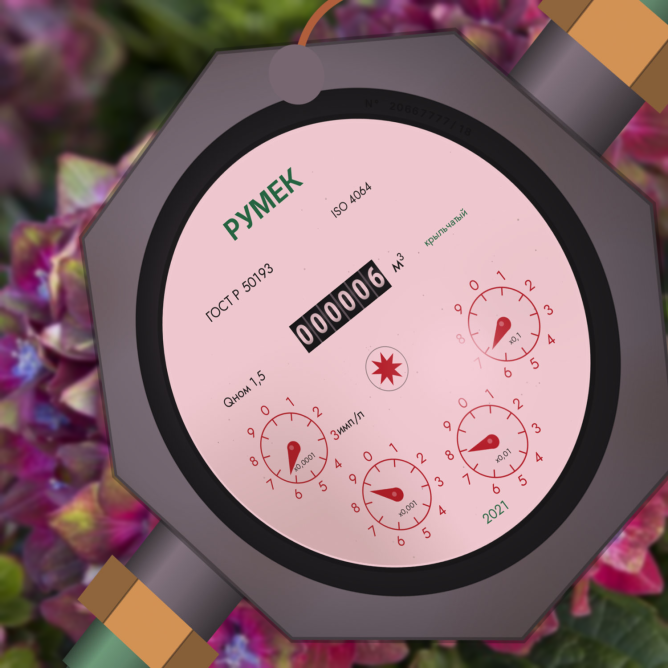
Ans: 6.6786 (m³)
